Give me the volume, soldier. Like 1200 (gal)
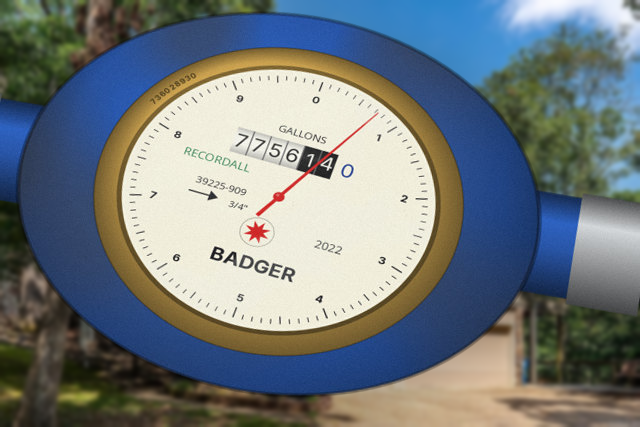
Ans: 7756140.7 (gal)
